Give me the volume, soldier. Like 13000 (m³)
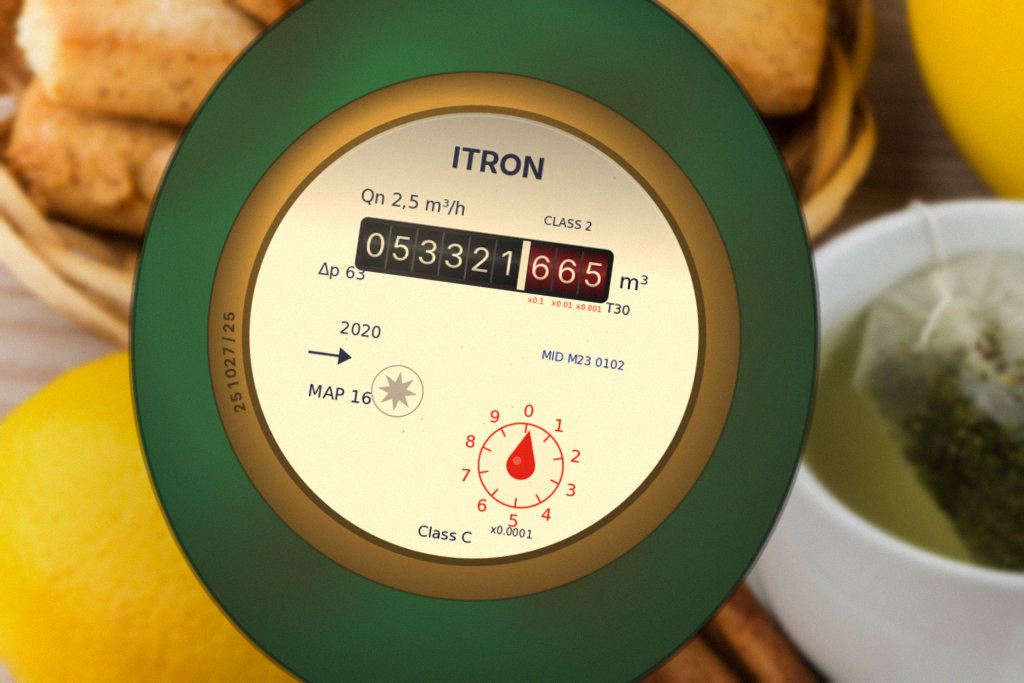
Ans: 53321.6650 (m³)
